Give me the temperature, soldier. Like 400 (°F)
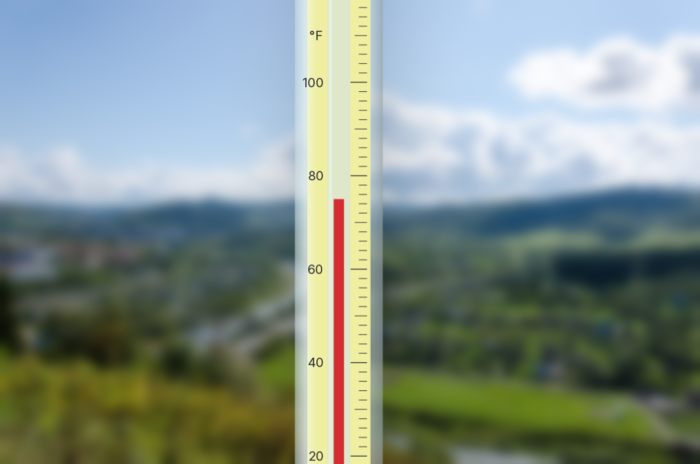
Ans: 75 (°F)
